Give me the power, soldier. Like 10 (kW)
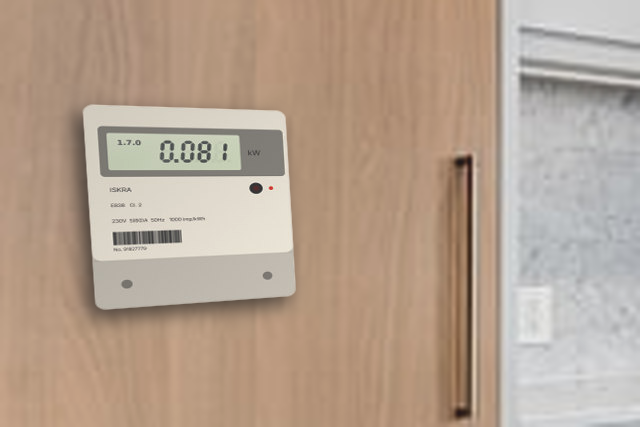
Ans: 0.081 (kW)
